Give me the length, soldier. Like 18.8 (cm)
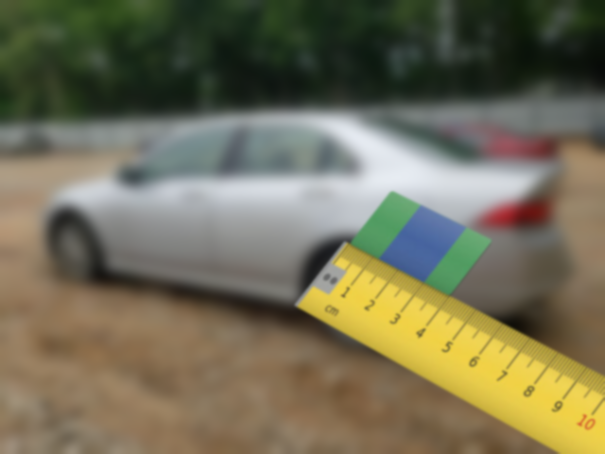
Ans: 4 (cm)
